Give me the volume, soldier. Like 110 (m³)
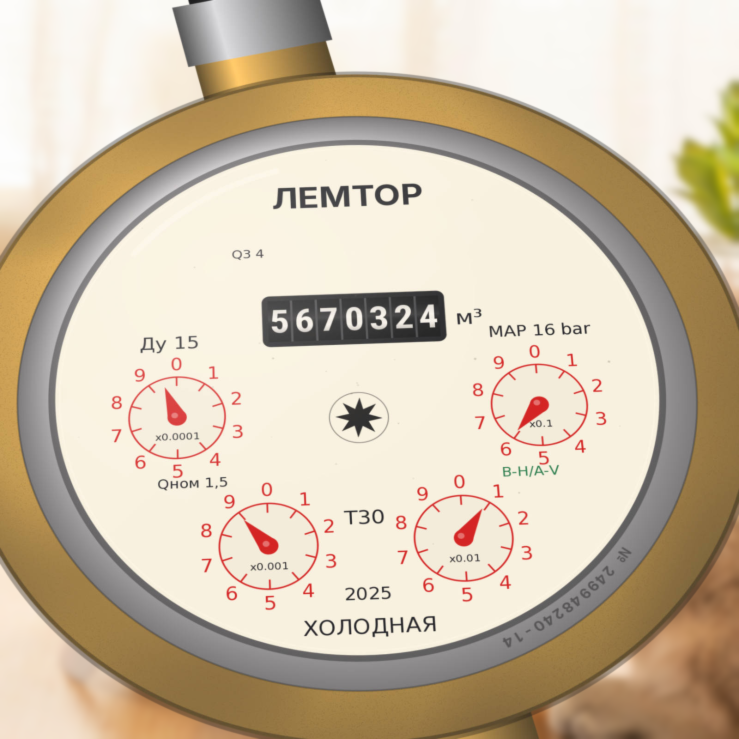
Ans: 5670324.6089 (m³)
